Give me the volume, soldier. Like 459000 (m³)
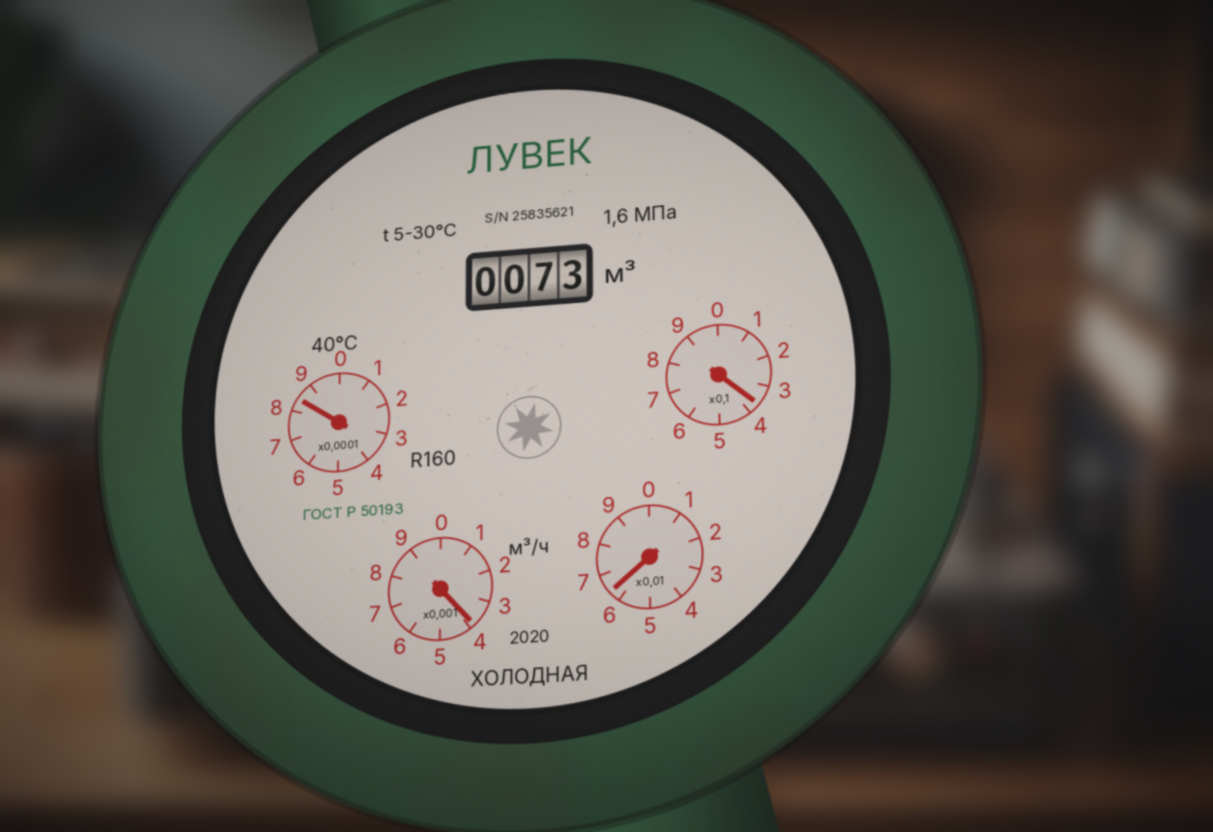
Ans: 73.3638 (m³)
